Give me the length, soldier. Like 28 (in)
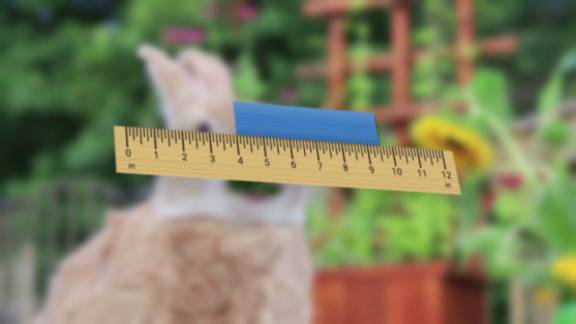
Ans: 5.5 (in)
